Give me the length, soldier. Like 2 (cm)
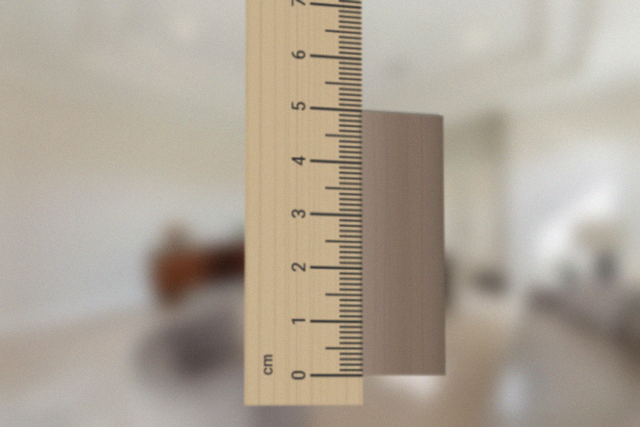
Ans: 5 (cm)
